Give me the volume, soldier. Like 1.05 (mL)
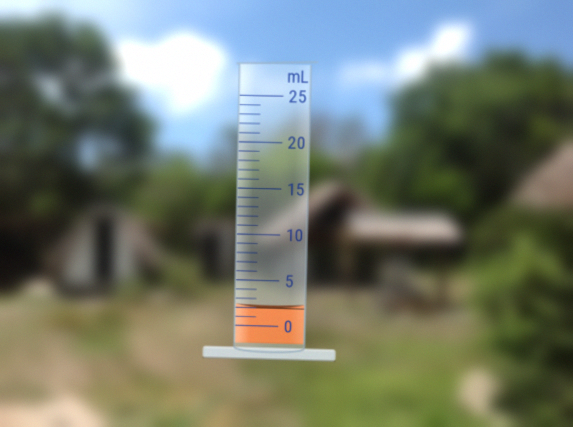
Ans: 2 (mL)
